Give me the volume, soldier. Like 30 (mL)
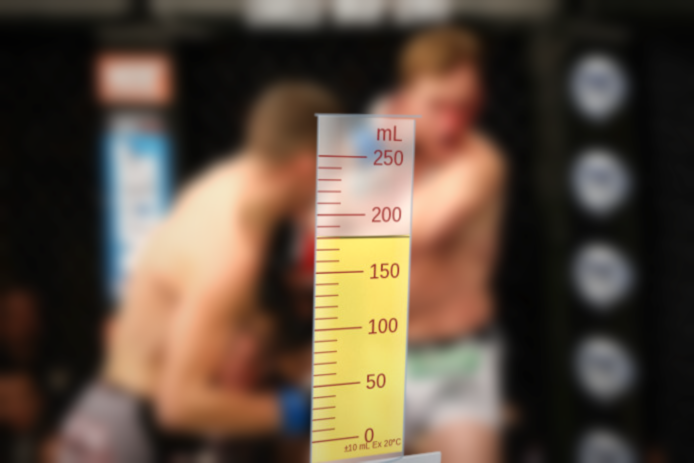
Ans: 180 (mL)
